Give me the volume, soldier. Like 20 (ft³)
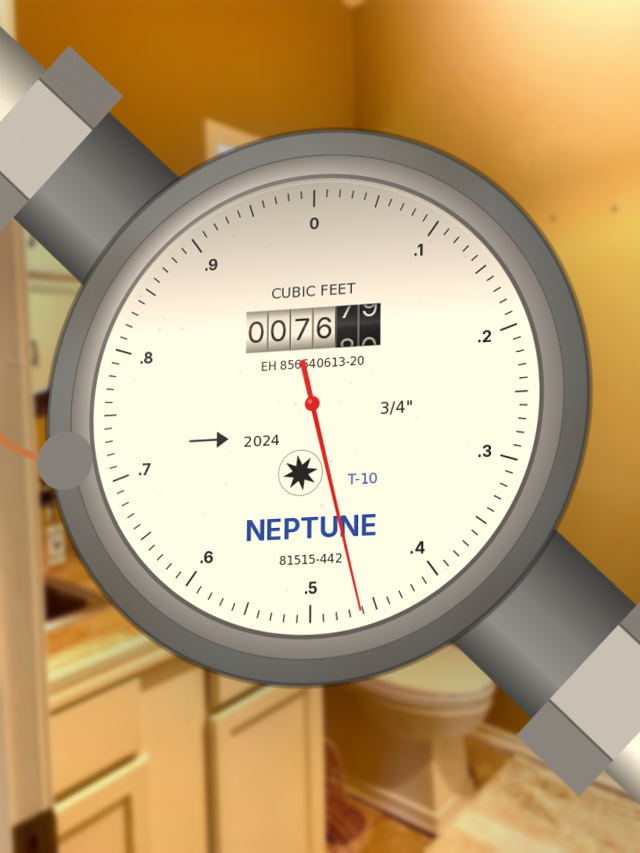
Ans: 7679.46 (ft³)
